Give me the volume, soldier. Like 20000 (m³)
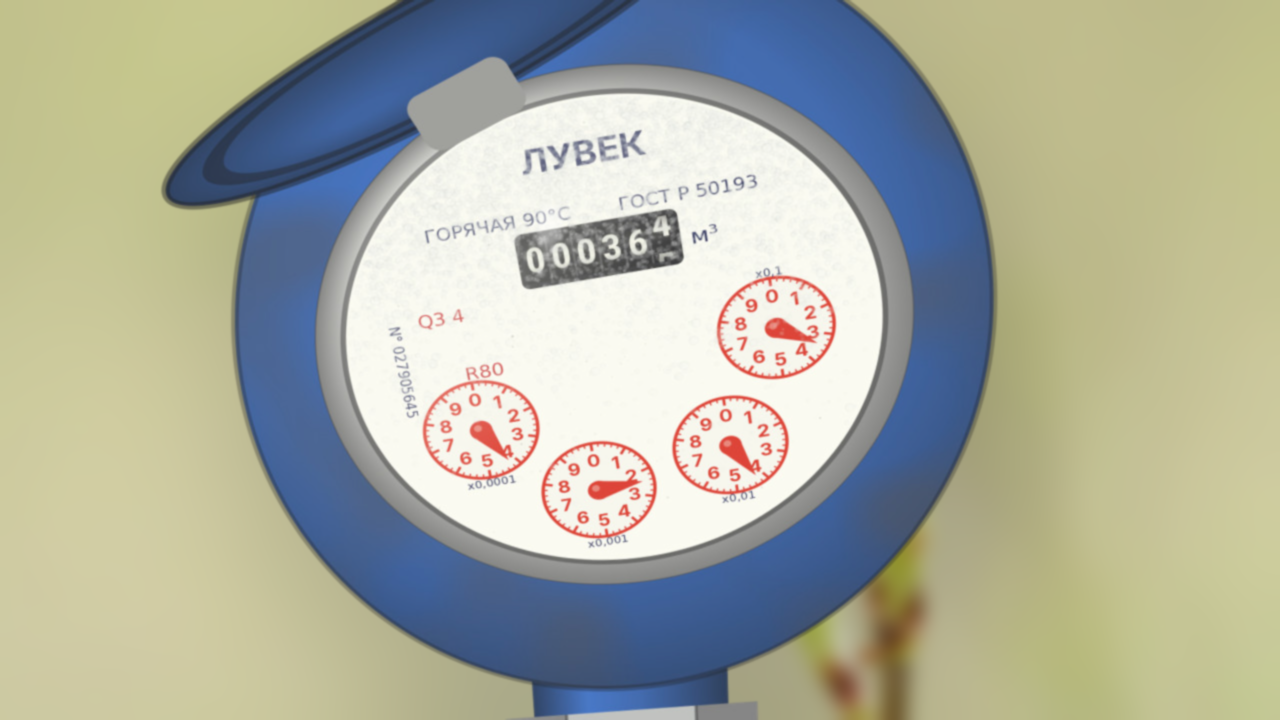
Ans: 364.3424 (m³)
